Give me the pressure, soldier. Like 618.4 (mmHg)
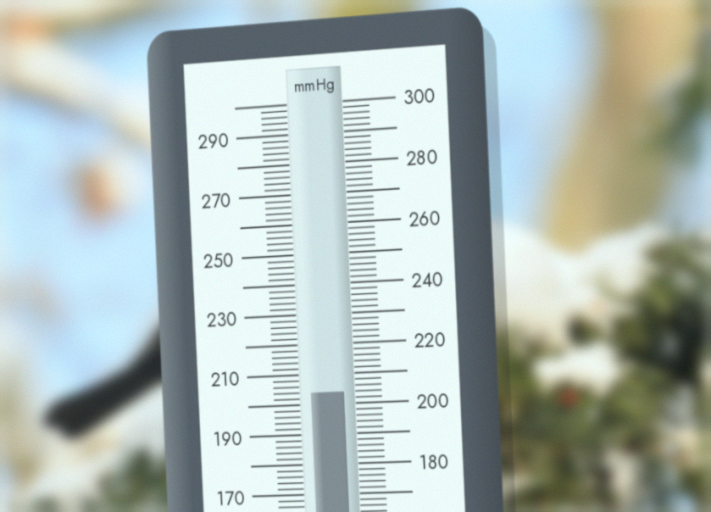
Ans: 204 (mmHg)
